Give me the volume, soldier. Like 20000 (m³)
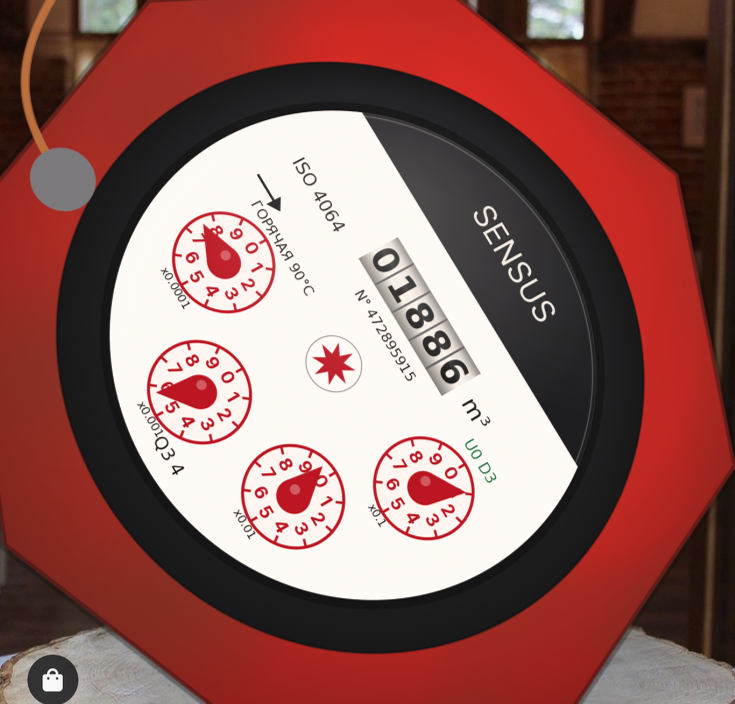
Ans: 1886.0957 (m³)
